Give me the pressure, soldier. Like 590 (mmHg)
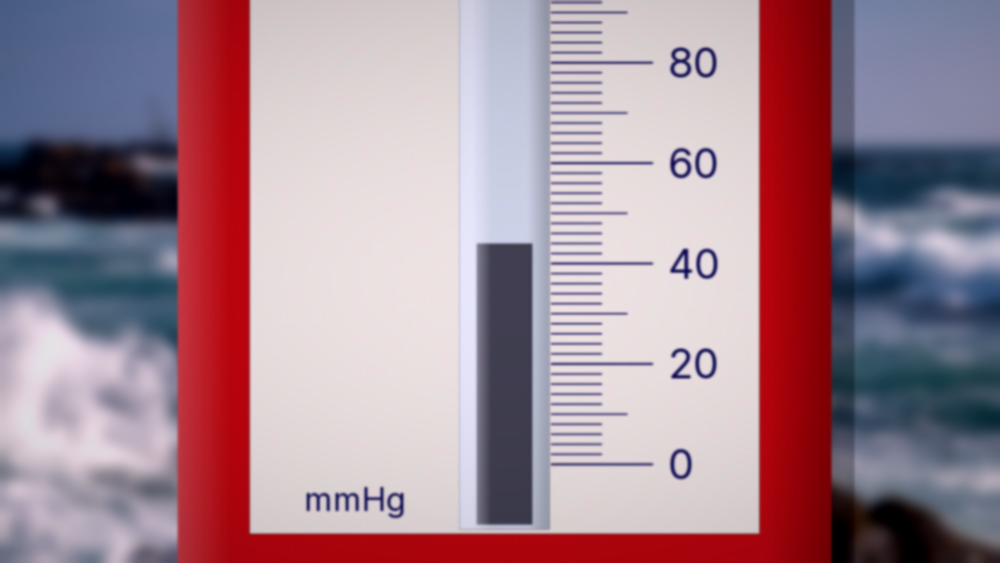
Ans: 44 (mmHg)
